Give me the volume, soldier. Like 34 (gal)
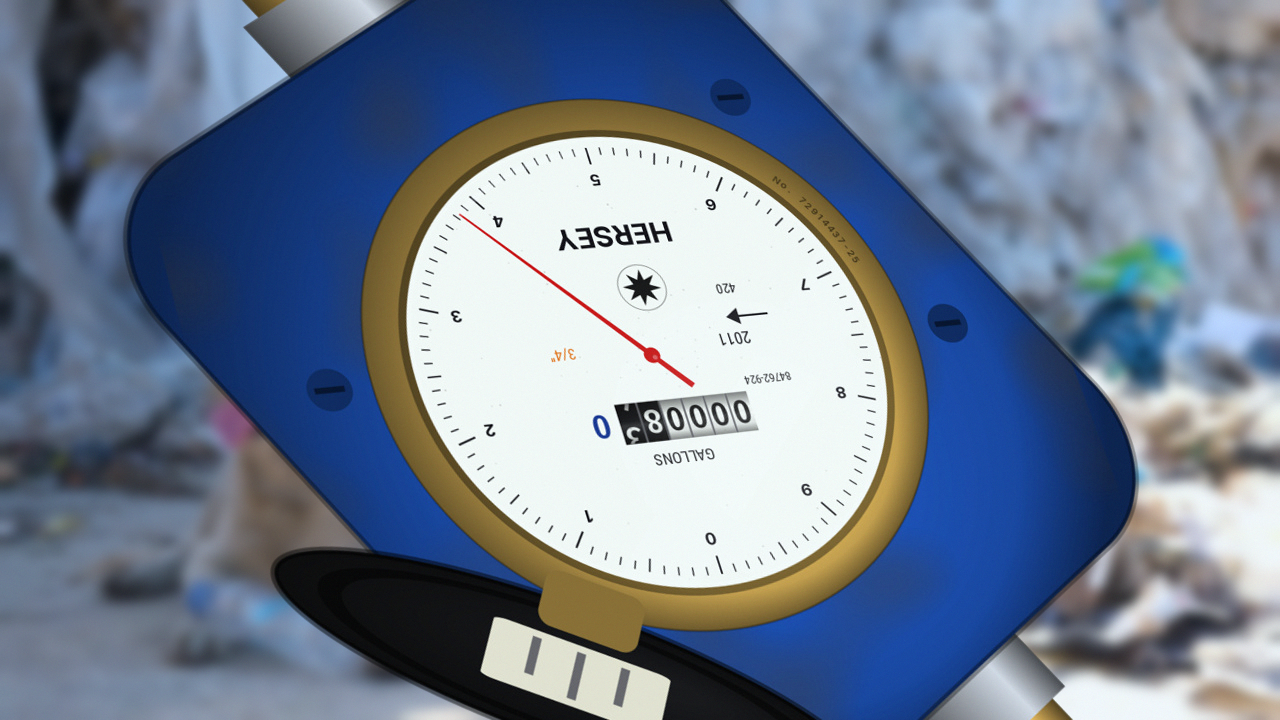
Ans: 833.8 (gal)
